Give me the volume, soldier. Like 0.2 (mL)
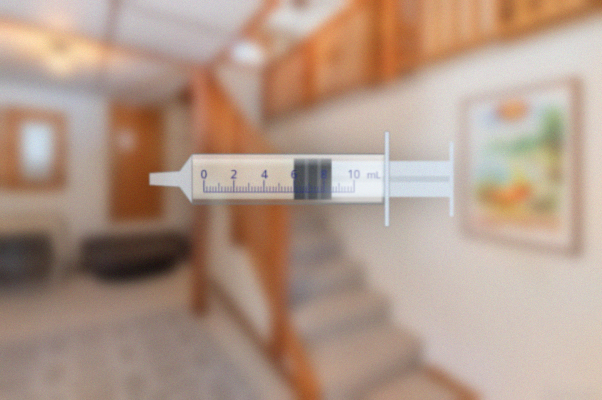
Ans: 6 (mL)
